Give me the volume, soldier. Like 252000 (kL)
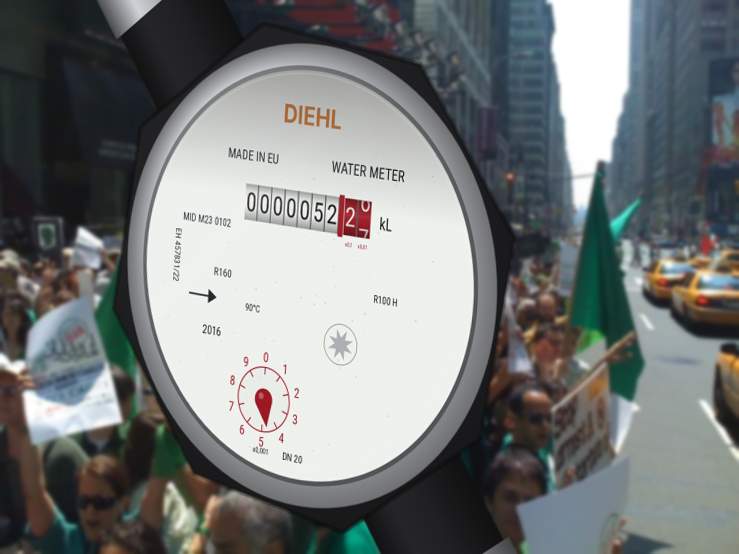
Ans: 52.264 (kL)
